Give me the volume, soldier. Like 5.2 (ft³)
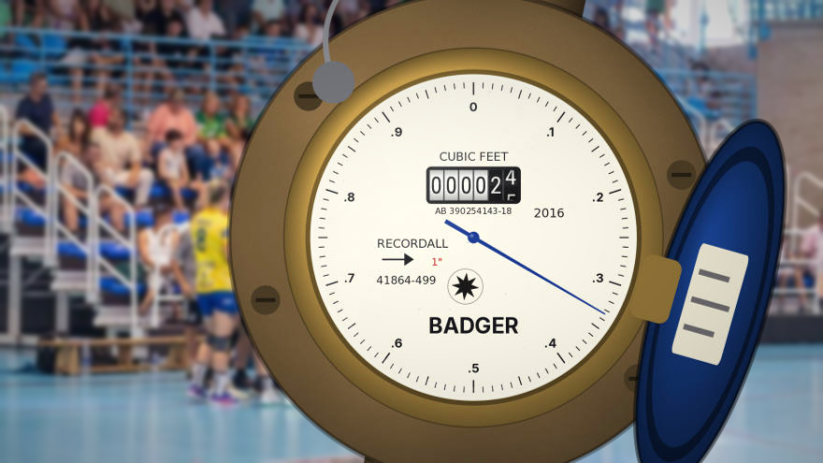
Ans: 24.33 (ft³)
